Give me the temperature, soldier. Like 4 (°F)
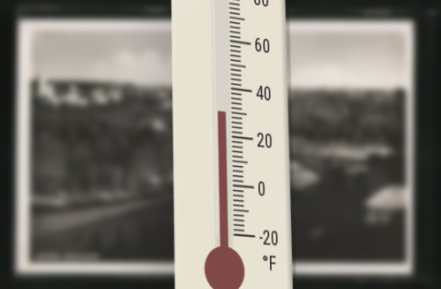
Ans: 30 (°F)
